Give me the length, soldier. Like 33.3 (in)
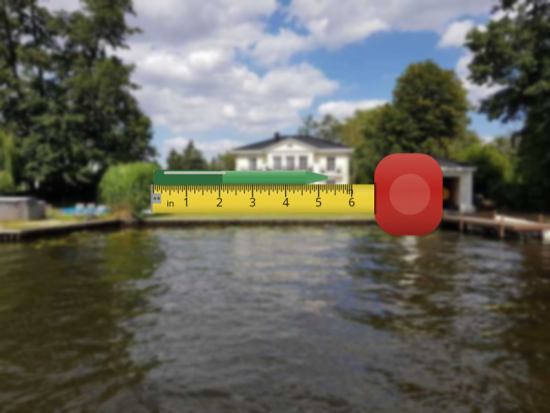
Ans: 5.5 (in)
